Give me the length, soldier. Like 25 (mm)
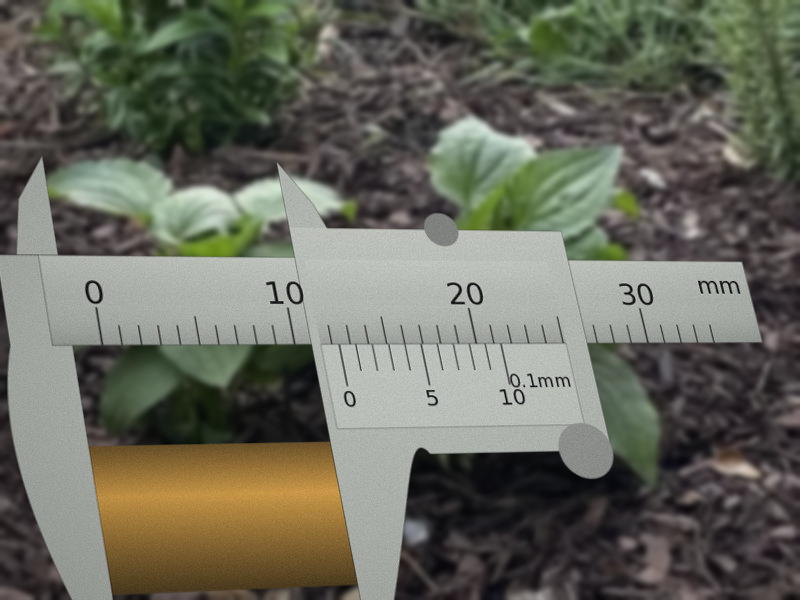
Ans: 12.4 (mm)
